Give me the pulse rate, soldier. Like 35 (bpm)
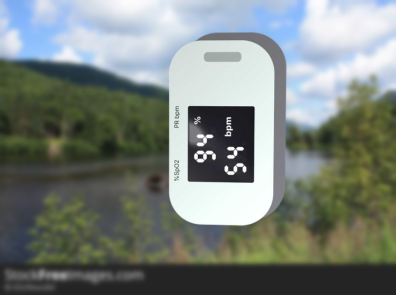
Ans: 54 (bpm)
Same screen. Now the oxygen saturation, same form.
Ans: 94 (%)
